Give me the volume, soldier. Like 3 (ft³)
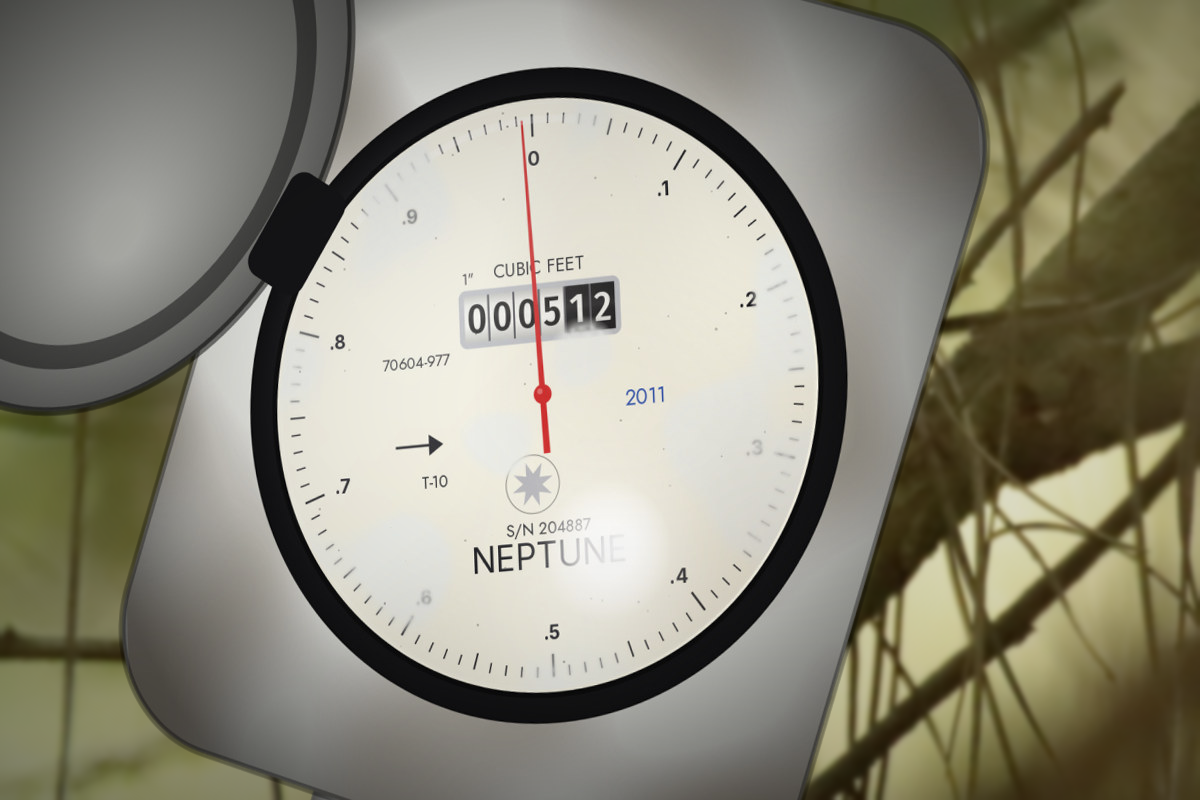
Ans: 511.99 (ft³)
